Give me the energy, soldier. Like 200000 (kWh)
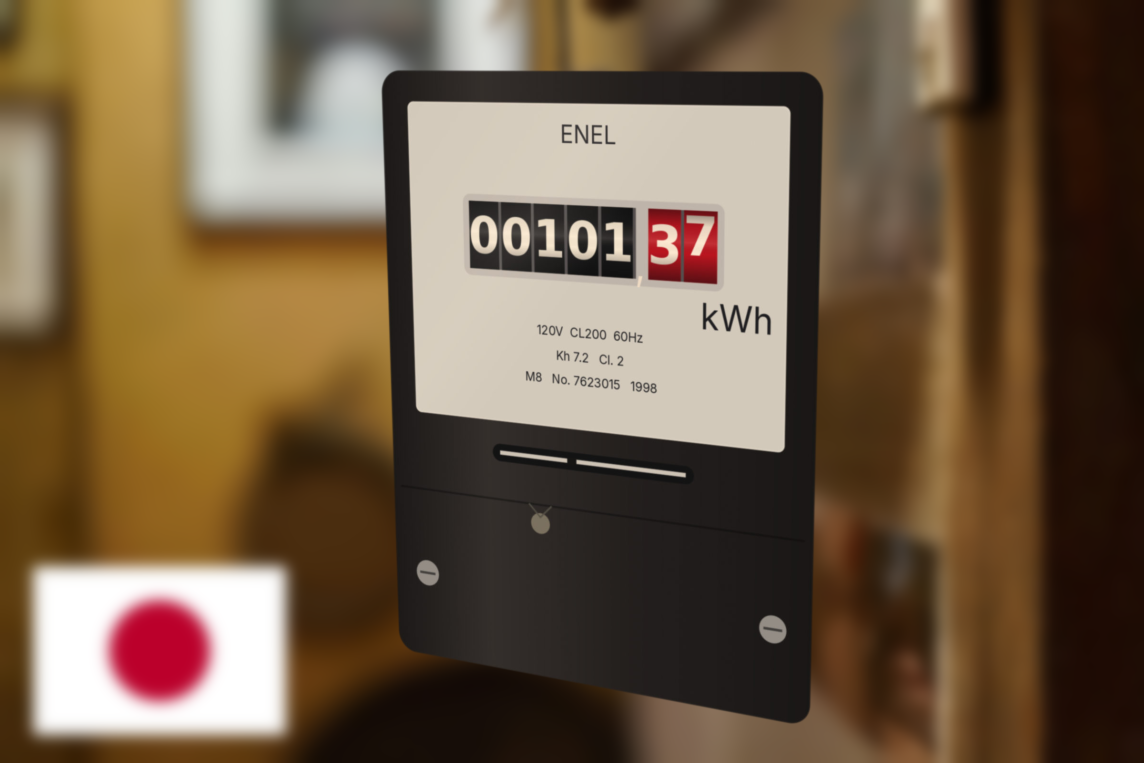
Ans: 101.37 (kWh)
